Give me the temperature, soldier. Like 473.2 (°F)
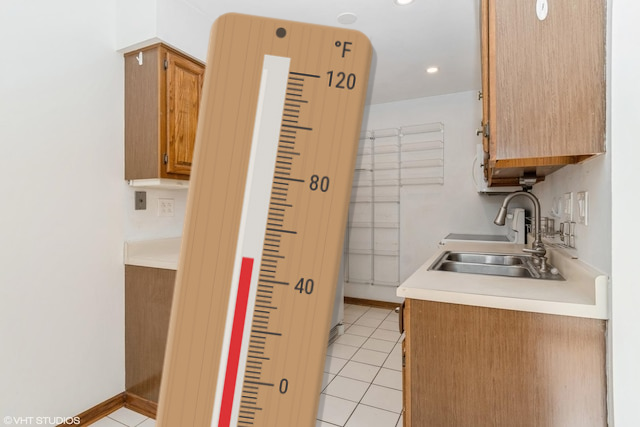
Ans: 48 (°F)
